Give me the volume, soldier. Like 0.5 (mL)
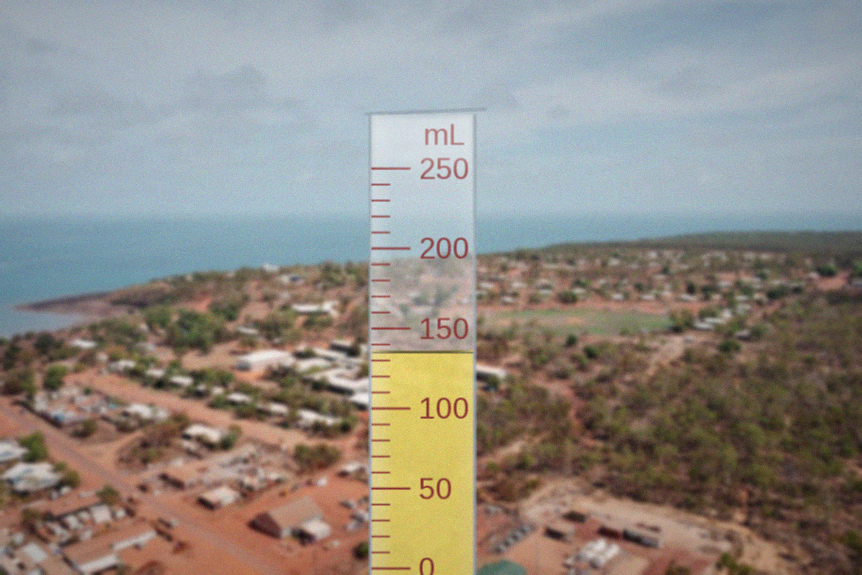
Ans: 135 (mL)
